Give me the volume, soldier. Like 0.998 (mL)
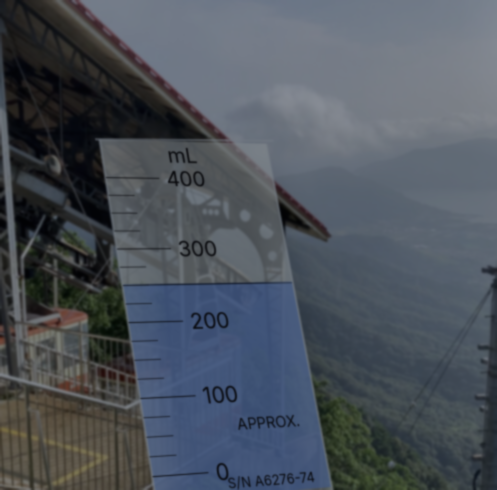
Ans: 250 (mL)
